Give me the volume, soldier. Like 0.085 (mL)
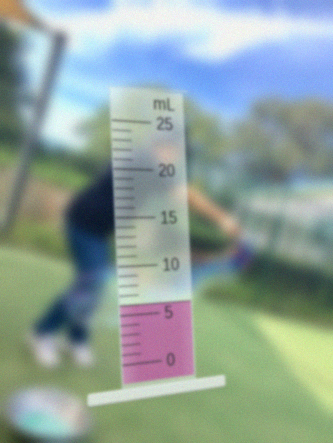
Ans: 6 (mL)
